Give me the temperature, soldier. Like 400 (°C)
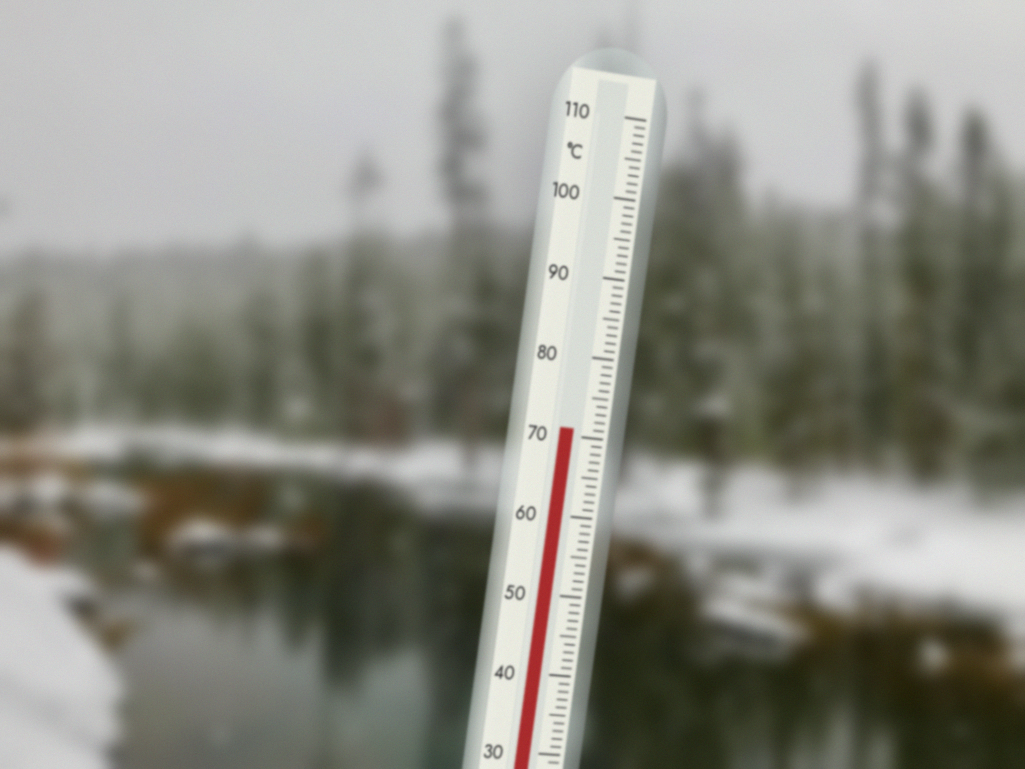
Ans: 71 (°C)
